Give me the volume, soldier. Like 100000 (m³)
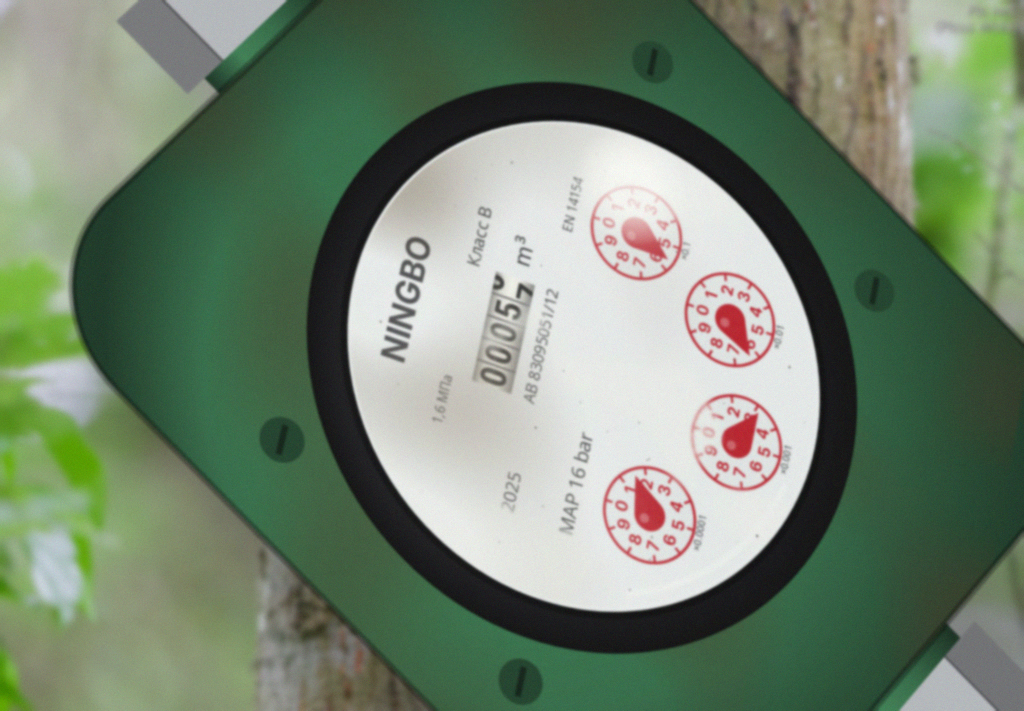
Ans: 56.5631 (m³)
